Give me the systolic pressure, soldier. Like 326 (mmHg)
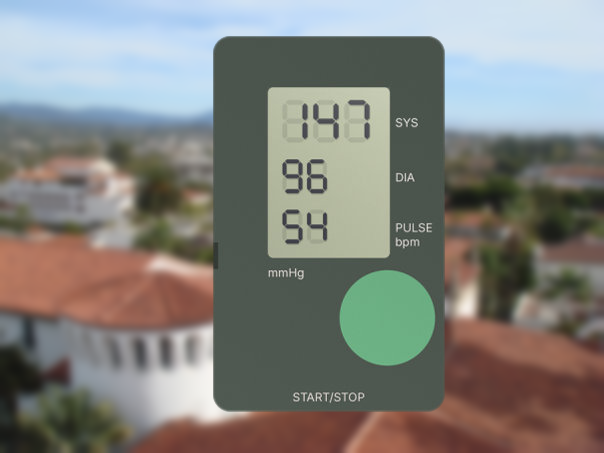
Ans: 147 (mmHg)
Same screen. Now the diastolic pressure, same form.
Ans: 96 (mmHg)
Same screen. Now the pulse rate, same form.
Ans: 54 (bpm)
